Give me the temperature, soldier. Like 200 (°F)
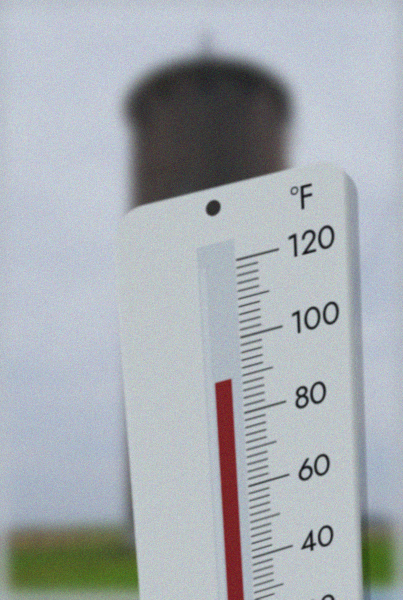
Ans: 90 (°F)
